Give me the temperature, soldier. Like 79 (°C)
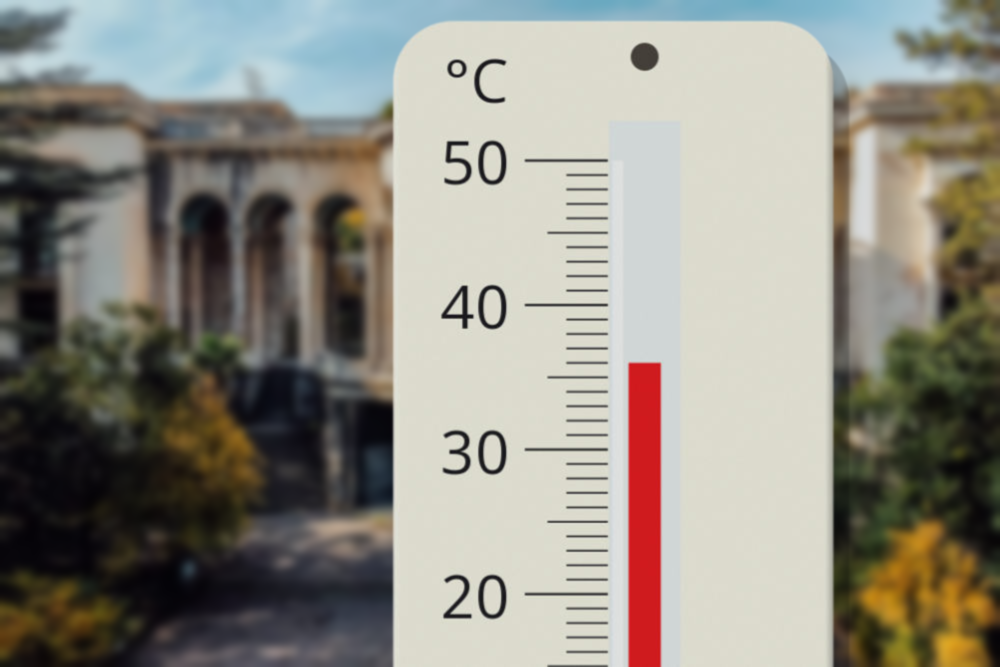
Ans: 36 (°C)
